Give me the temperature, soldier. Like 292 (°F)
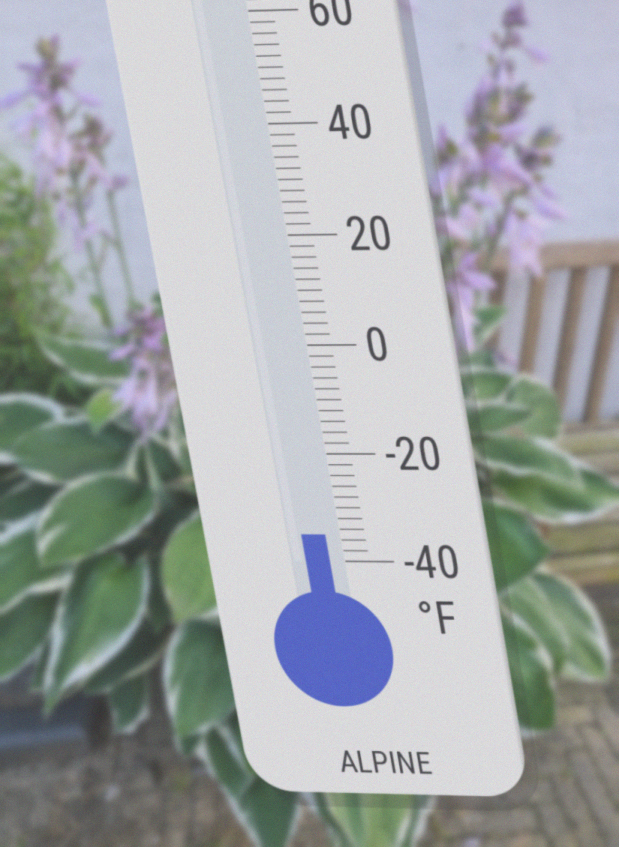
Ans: -35 (°F)
